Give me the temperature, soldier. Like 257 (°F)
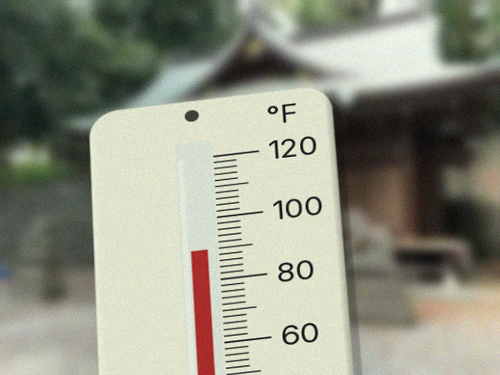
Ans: 90 (°F)
